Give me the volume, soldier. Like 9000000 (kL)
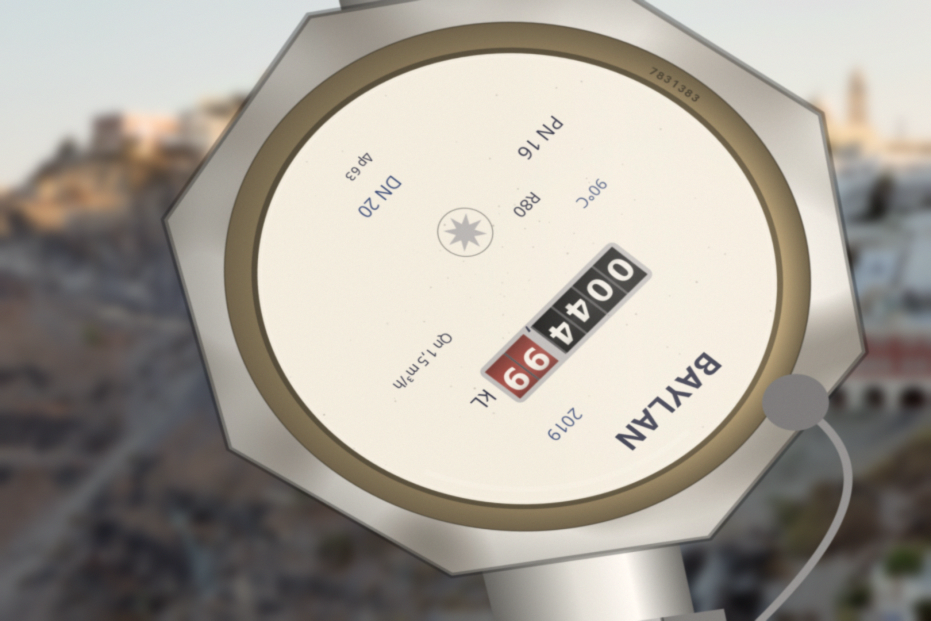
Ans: 44.99 (kL)
